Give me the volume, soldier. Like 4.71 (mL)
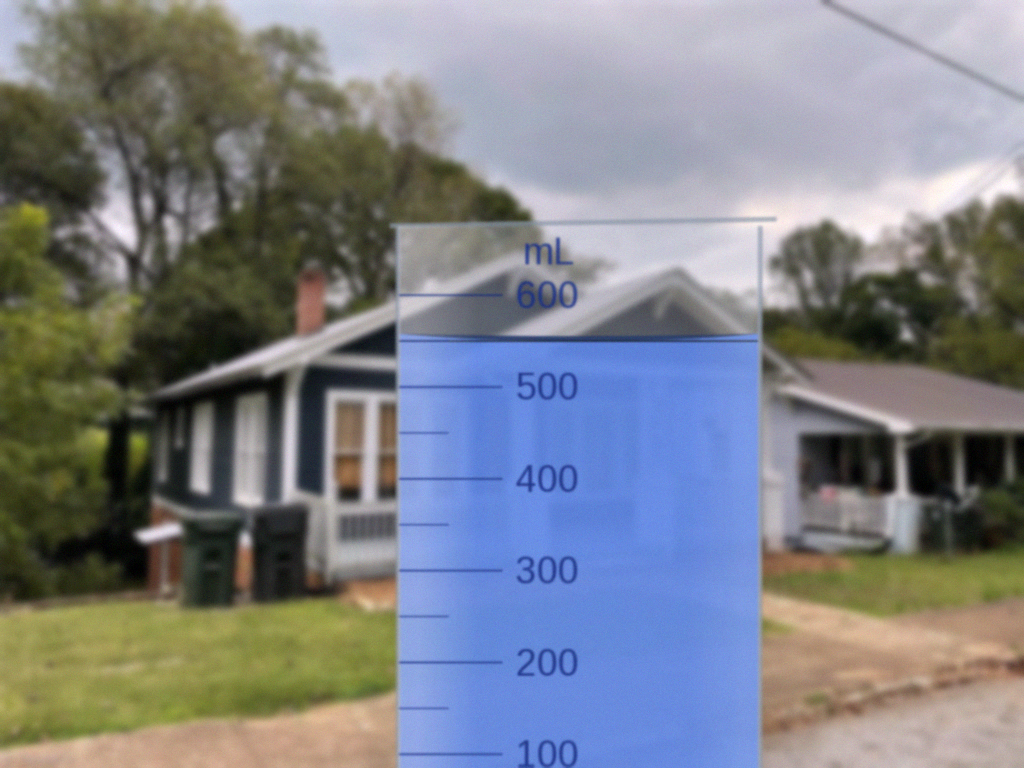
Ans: 550 (mL)
